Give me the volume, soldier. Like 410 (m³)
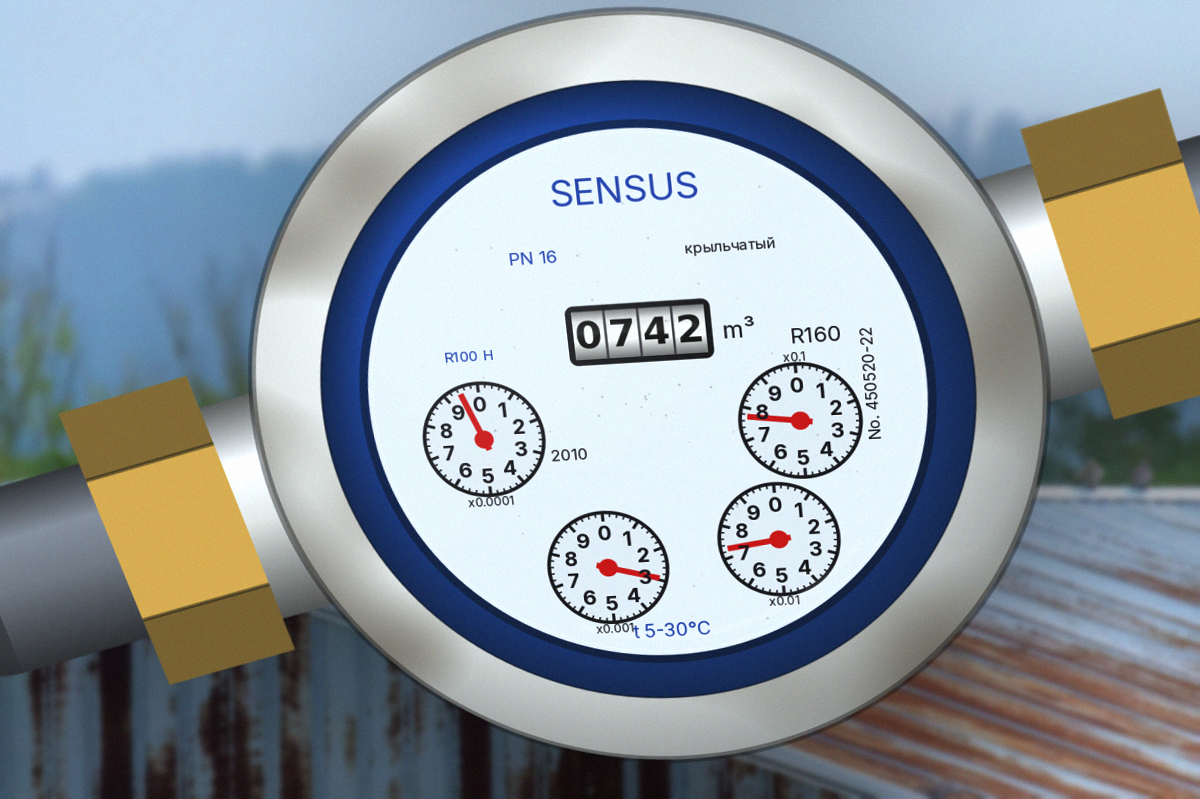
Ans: 742.7729 (m³)
